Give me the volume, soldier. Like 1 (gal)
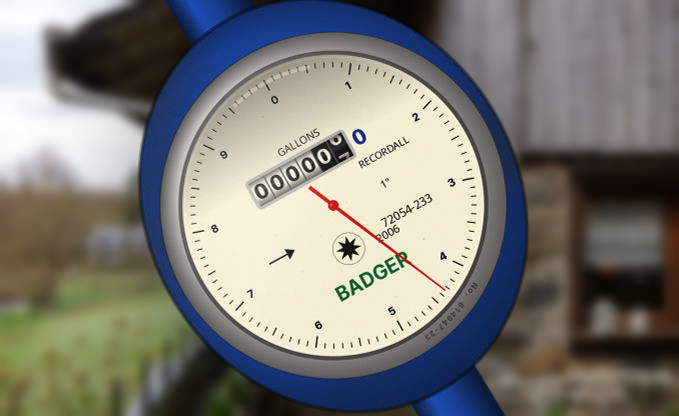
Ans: 64.3 (gal)
